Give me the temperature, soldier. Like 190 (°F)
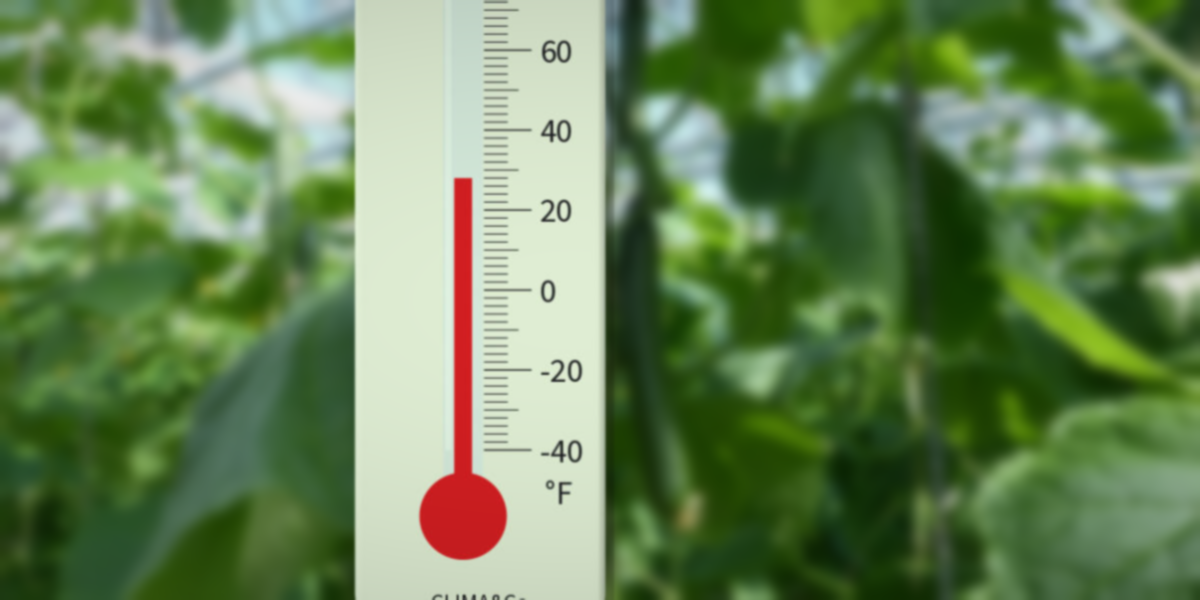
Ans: 28 (°F)
